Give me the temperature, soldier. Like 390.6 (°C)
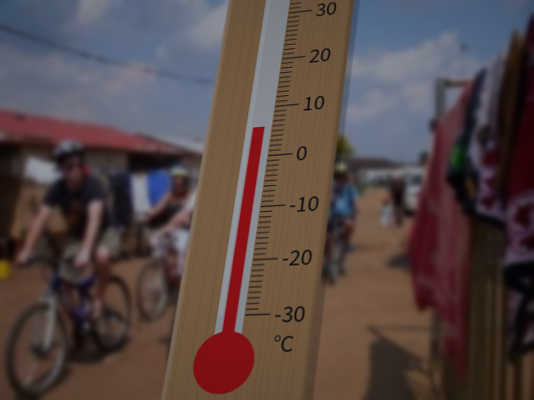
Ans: 6 (°C)
